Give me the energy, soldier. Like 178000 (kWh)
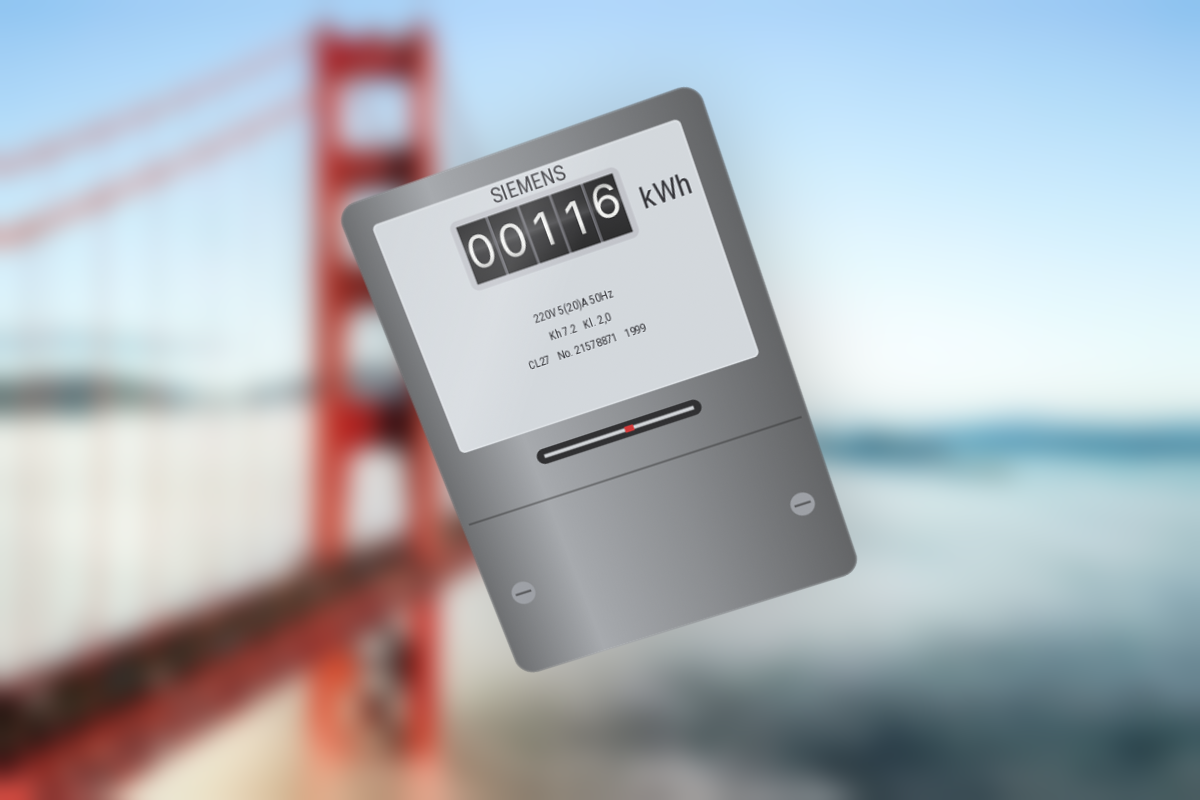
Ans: 116 (kWh)
